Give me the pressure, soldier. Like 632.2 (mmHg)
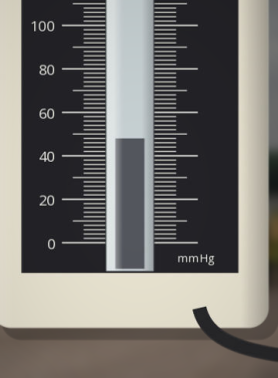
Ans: 48 (mmHg)
